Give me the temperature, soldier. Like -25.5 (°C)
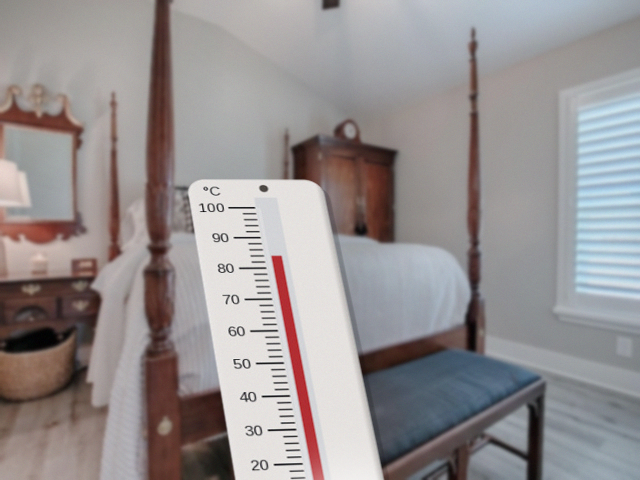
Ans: 84 (°C)
